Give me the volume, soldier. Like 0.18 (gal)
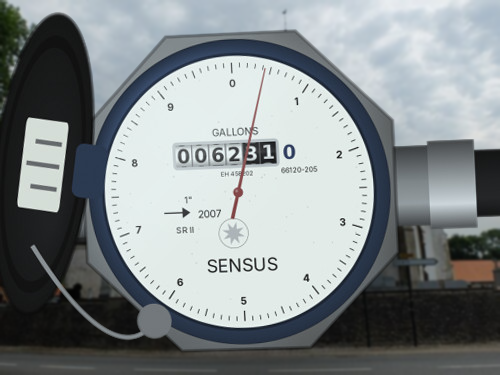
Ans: 62310.4 (gal)
